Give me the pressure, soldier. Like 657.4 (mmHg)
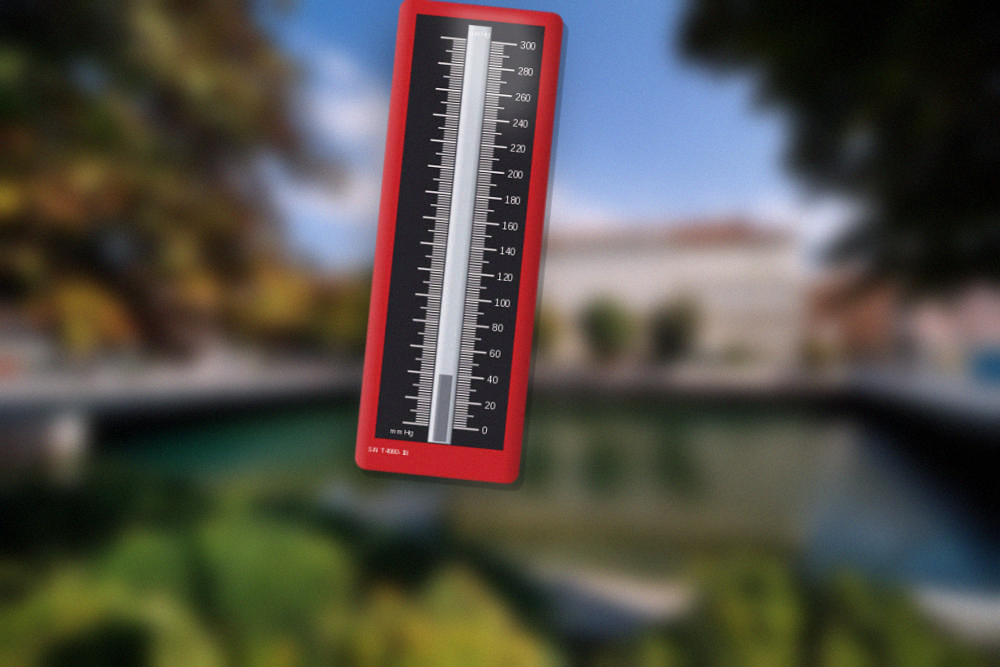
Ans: 40 (mmHg)
